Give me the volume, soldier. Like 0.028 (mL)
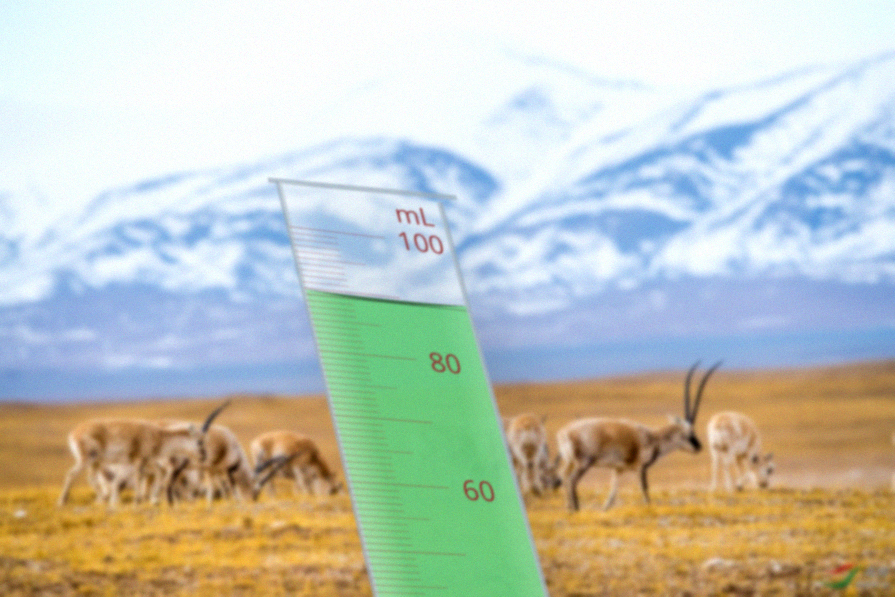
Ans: 89 (mL)
